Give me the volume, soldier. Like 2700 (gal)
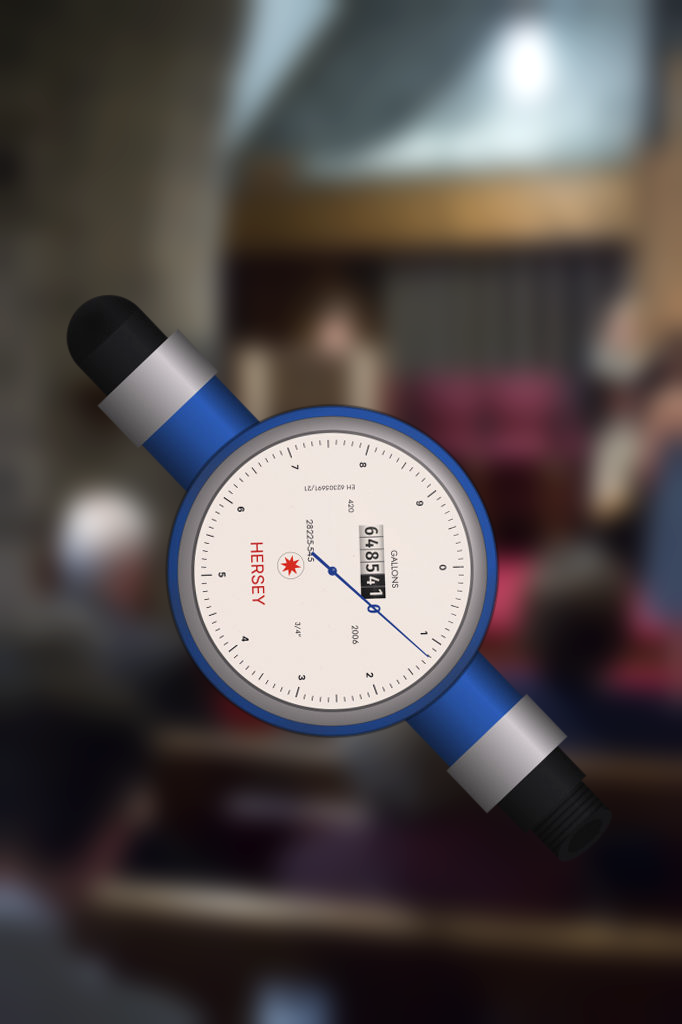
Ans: 6485411.2 (gal)
